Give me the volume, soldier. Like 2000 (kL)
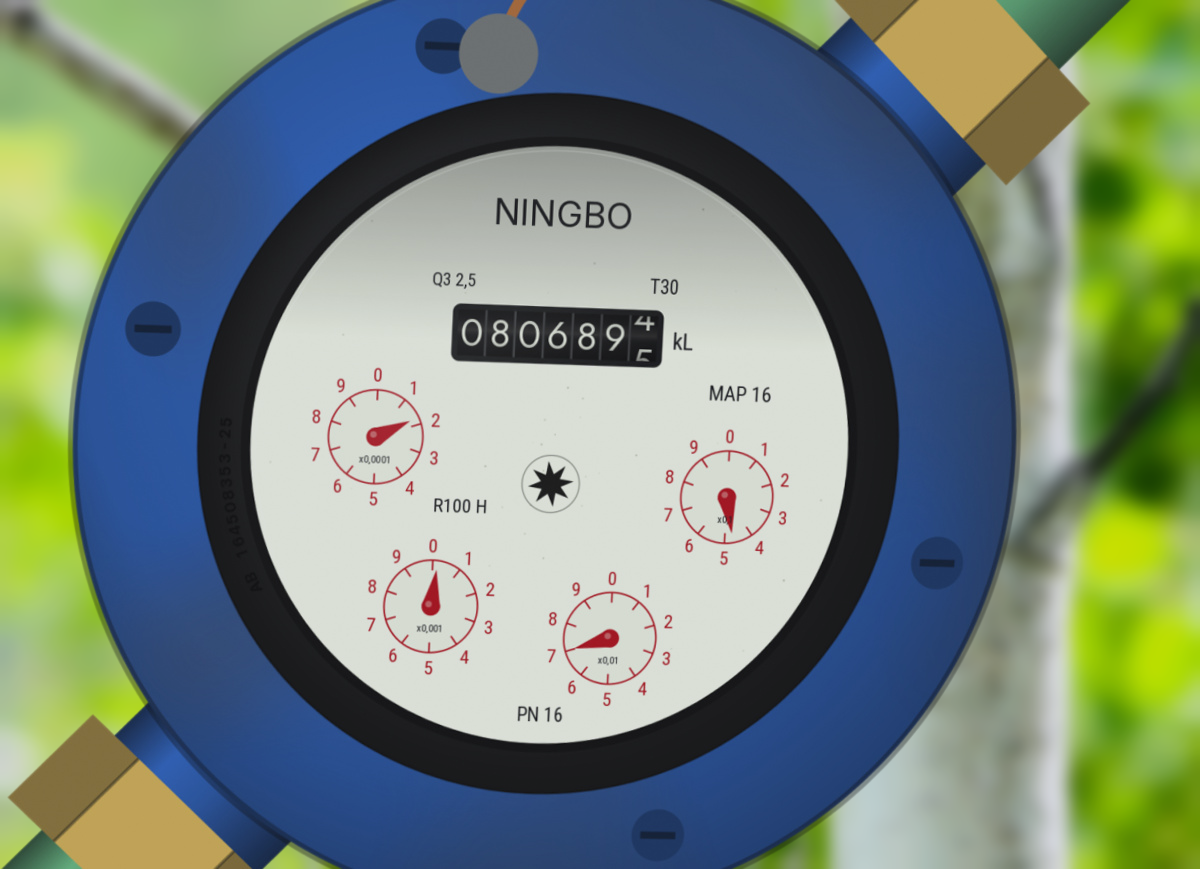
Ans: 806894.4701 (kL)
